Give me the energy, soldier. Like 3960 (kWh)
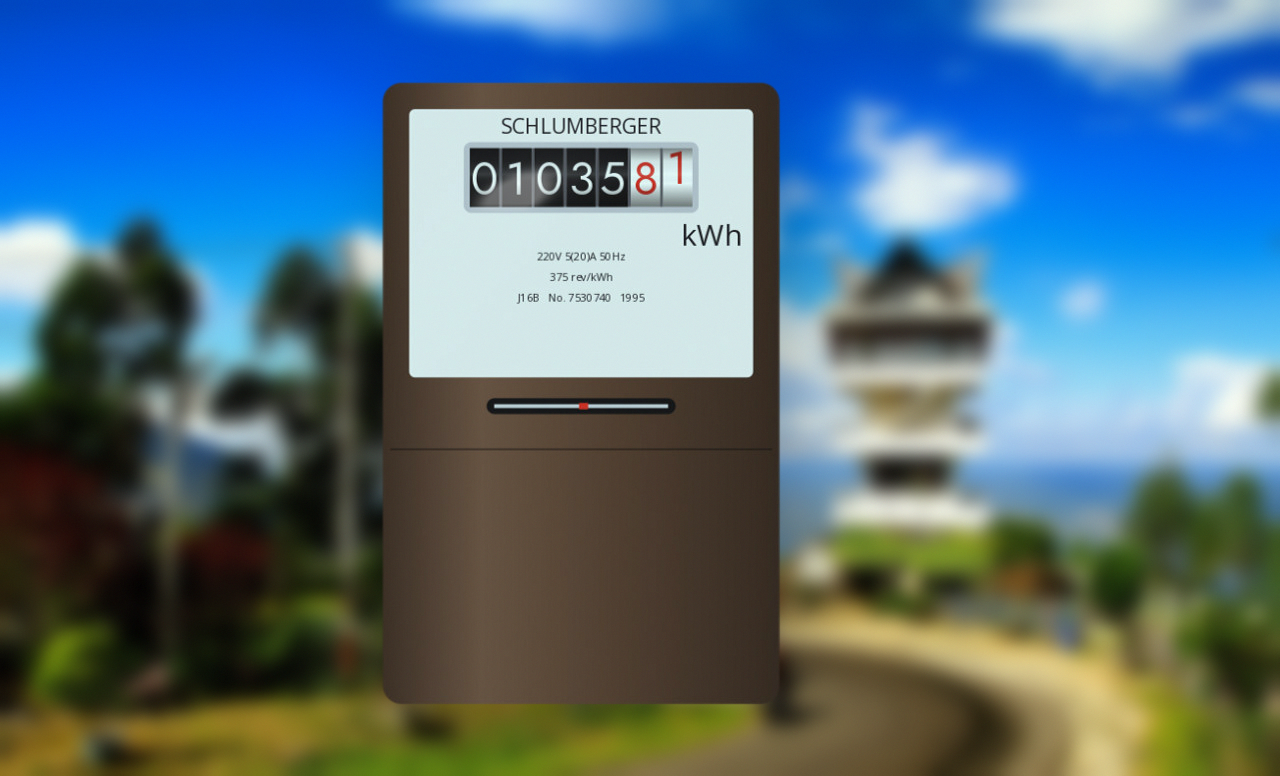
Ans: 1035.81 (kWh)
